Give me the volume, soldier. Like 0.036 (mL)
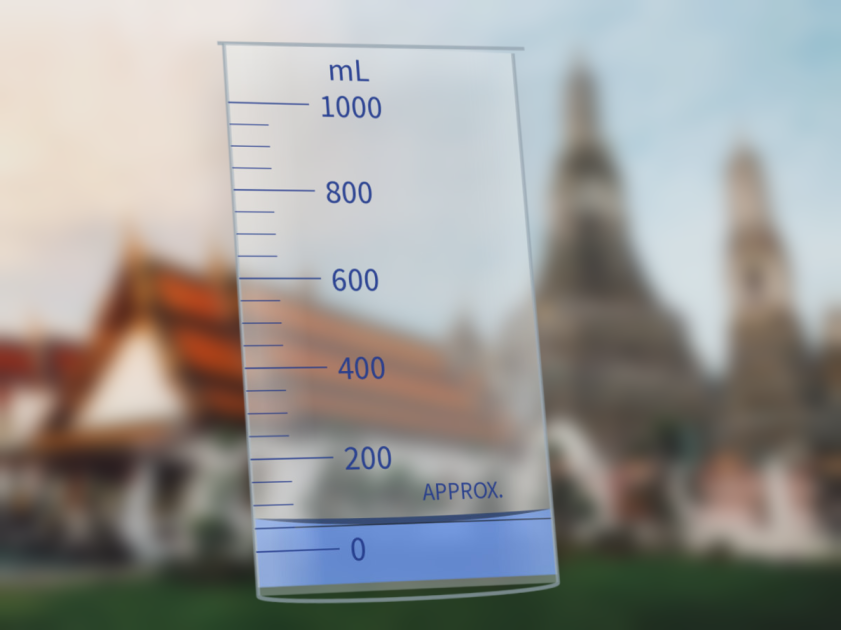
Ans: 50 (mL)
